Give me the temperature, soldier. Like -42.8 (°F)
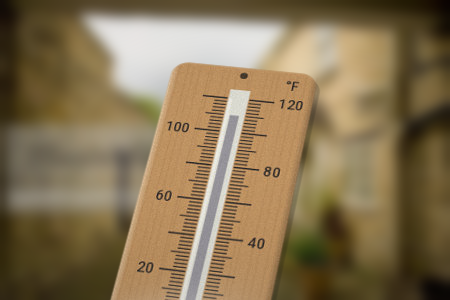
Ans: 110 (°F)
